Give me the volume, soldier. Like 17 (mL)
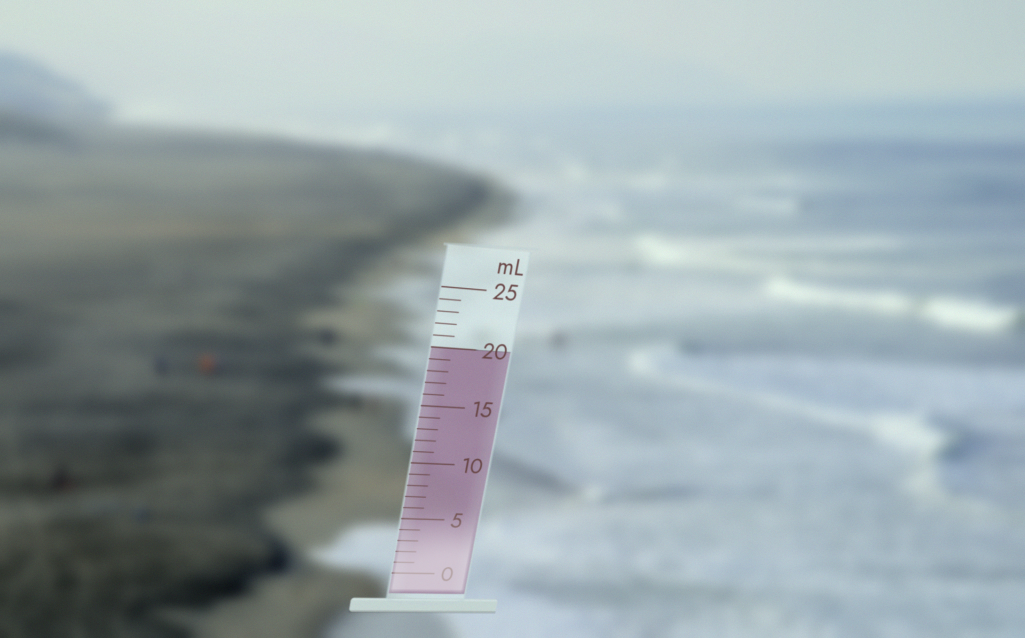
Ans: 20 (mL)
